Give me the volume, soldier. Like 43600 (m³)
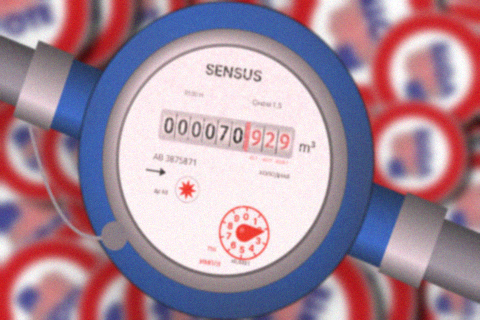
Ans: 70.9292 (m³)
